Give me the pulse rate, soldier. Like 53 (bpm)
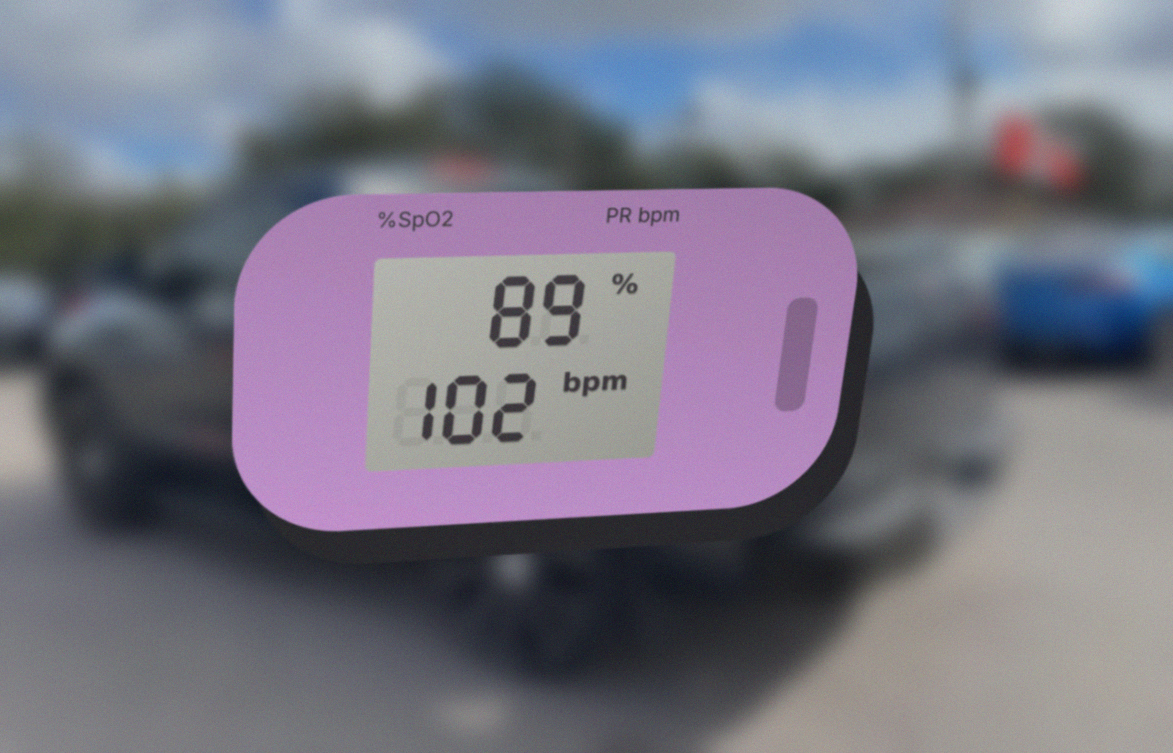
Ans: 102 (bpm)
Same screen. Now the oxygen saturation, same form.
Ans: 89 (%)
